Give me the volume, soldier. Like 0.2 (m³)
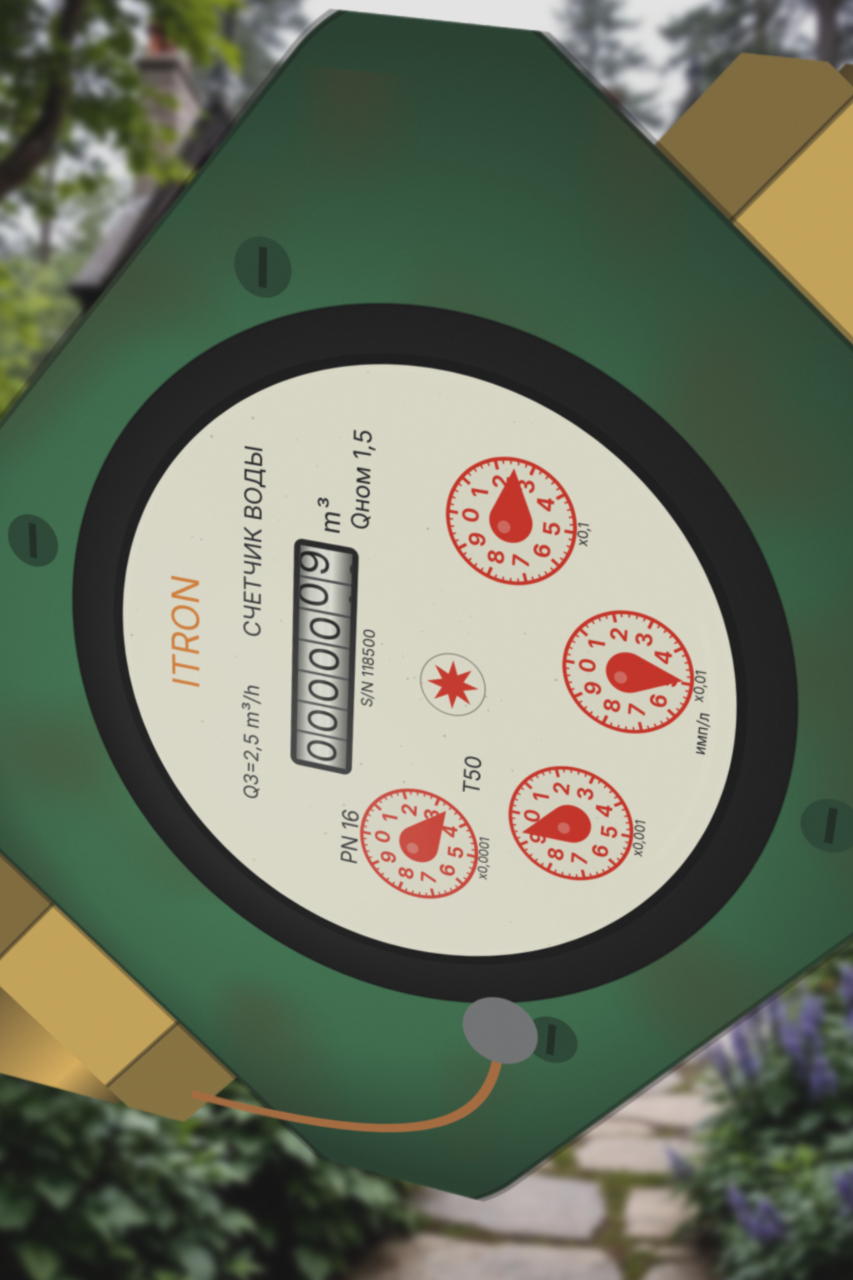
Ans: 9.2493 (m³)
